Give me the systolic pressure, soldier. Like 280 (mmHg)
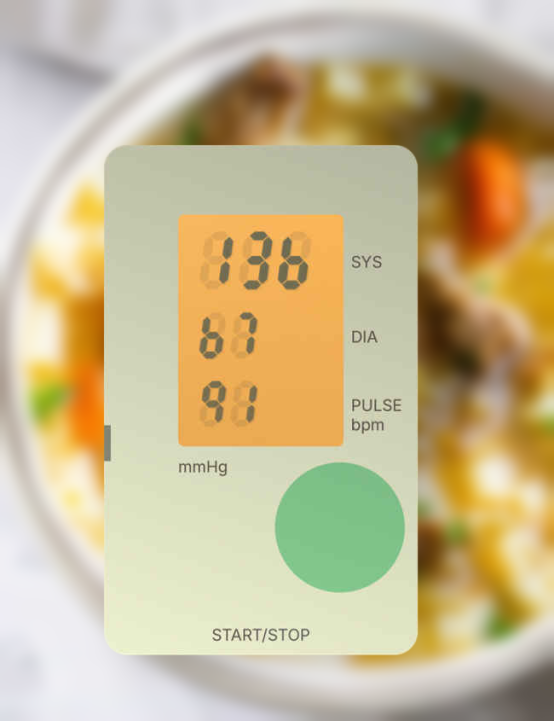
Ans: 136 (mmHg)
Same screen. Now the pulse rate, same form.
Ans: 91 (bpm)
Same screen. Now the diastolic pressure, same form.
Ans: 67 (mmHg)
